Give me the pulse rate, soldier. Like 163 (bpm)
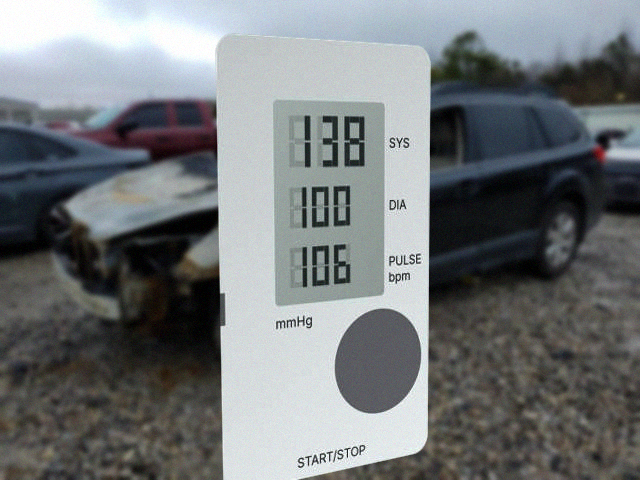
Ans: 106 (bpm)
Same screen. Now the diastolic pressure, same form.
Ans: 100 (mmHg)
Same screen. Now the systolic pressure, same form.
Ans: 138 (mmHg)
